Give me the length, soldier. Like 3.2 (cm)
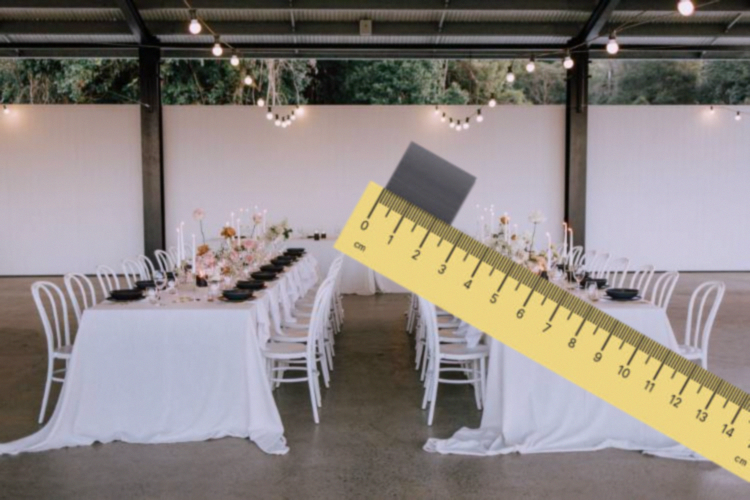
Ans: 2.5 (cm)
